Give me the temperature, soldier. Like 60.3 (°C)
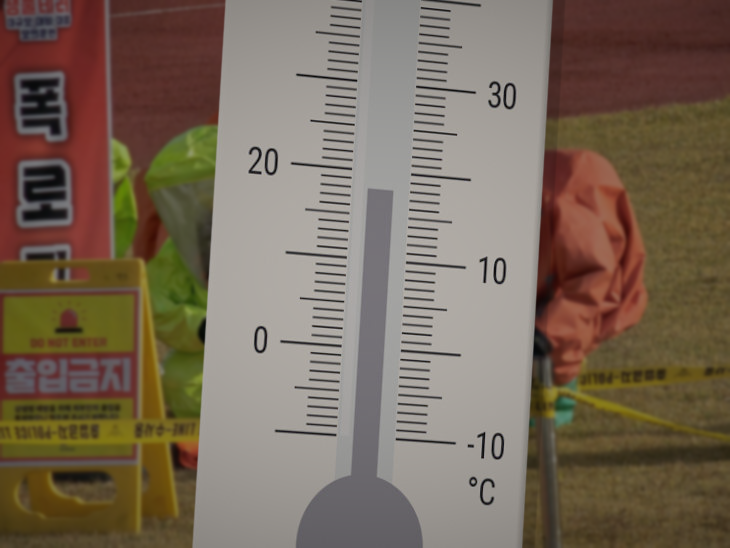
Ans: 18 (°C)
